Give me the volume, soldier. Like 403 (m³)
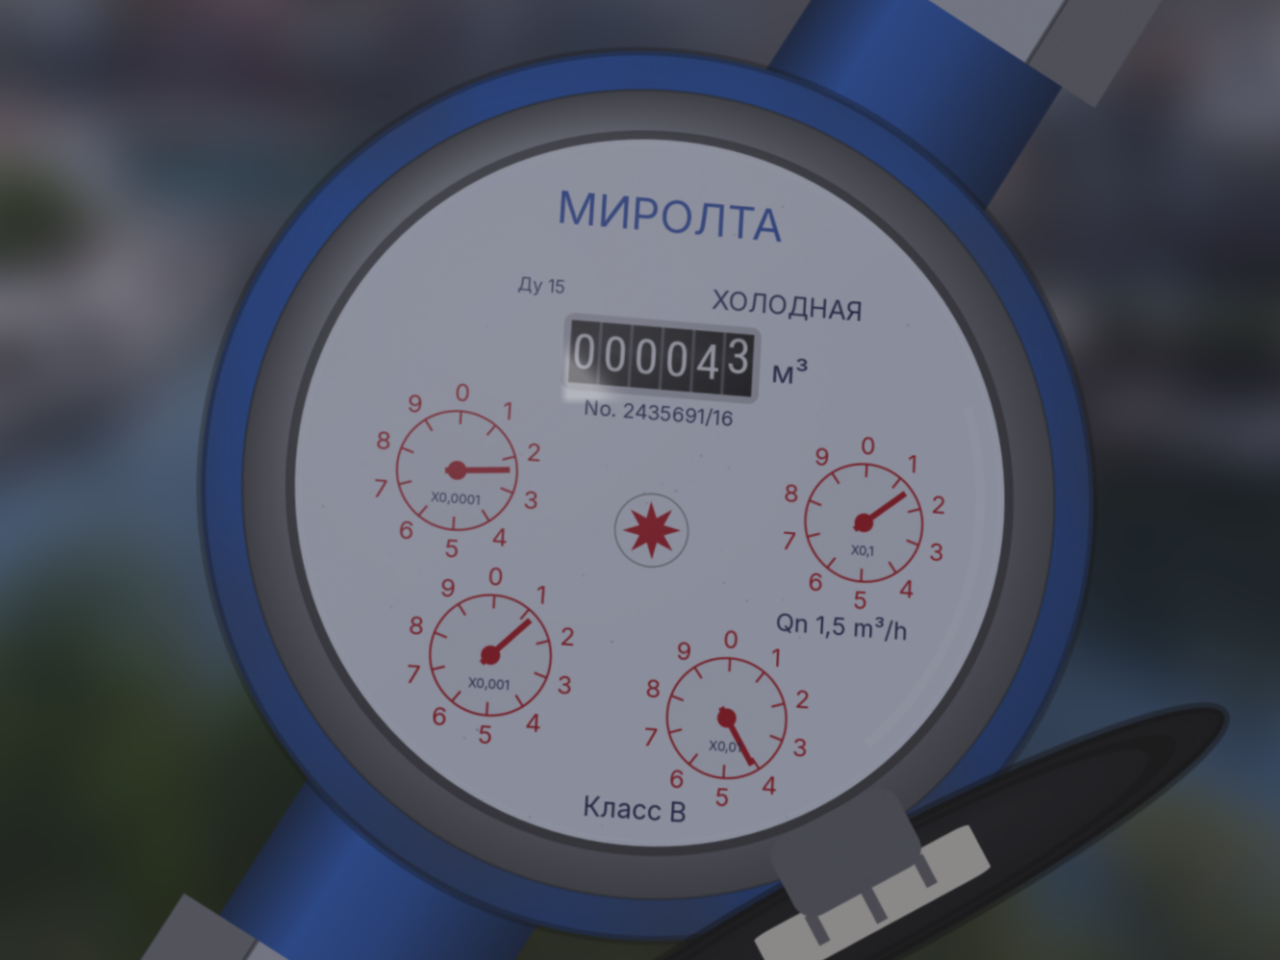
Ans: 43.1412 (m³)
